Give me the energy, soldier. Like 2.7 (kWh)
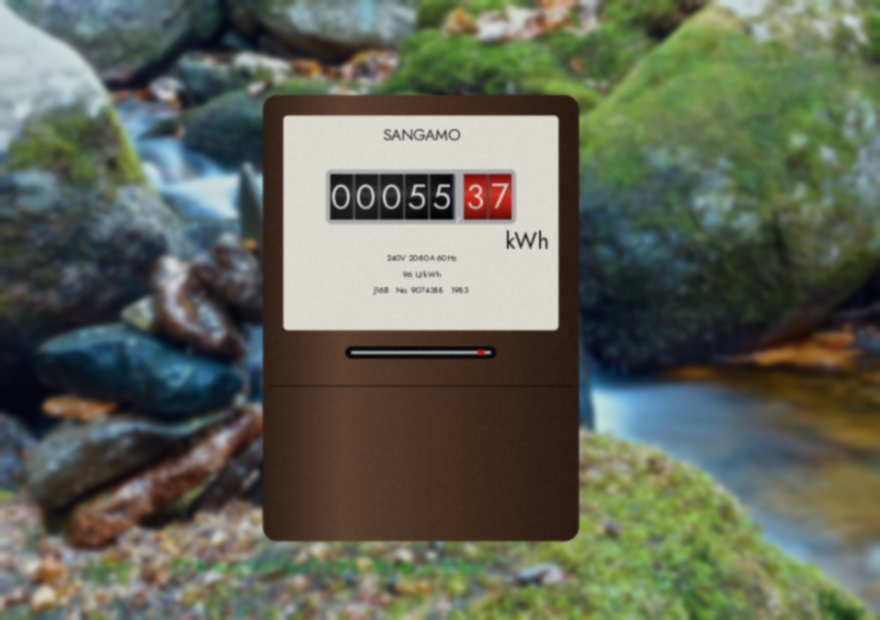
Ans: 55.37 (kWh)
